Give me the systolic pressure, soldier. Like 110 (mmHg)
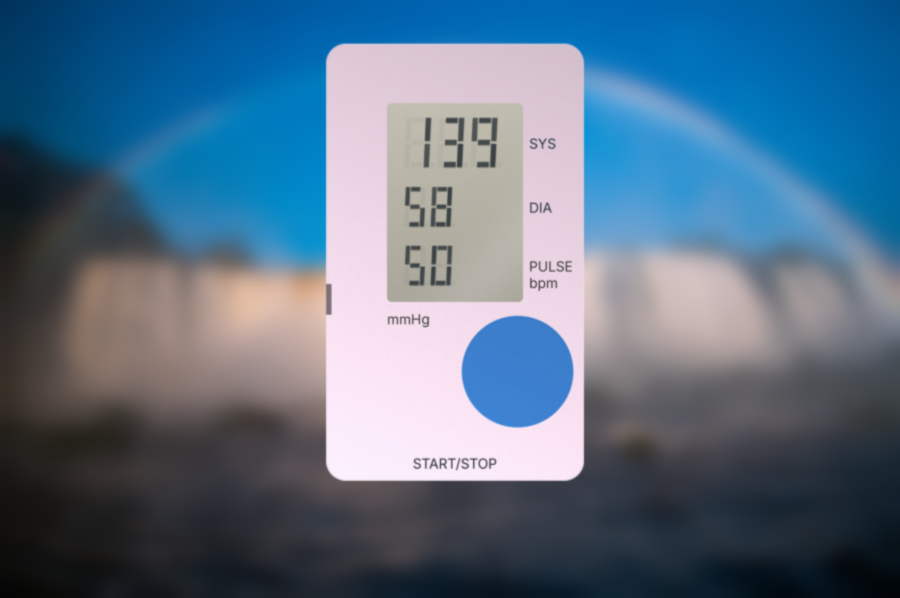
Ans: 139 (mmHg)
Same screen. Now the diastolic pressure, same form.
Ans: 58 (mmHg)
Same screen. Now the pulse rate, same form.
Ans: 50 (bpm)
